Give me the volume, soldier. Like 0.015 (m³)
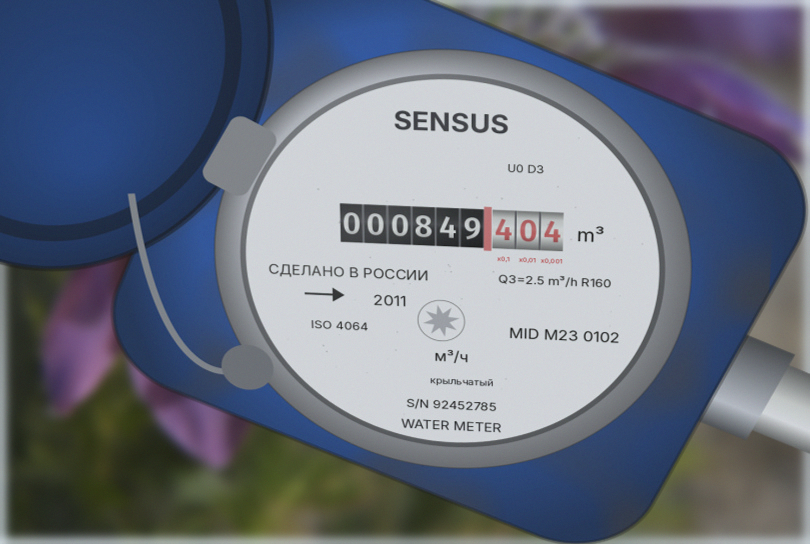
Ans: 849.404 (m³)
